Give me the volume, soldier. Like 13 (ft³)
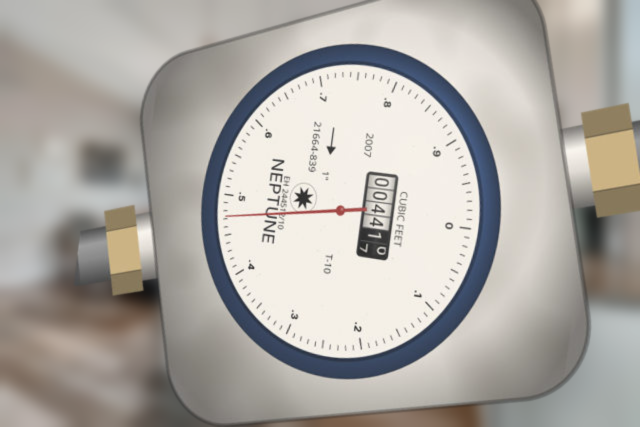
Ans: 4416.47 (ft³)
